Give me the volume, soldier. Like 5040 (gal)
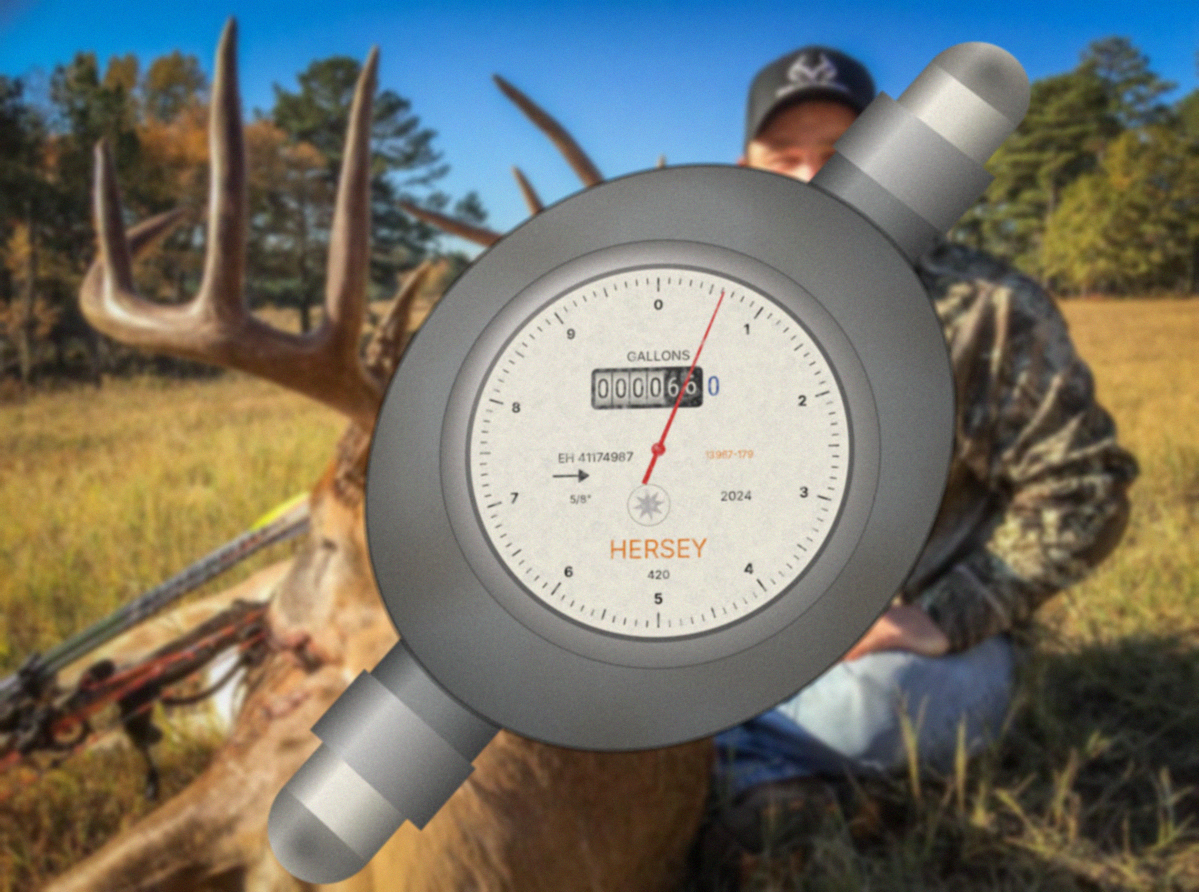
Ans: 660.6 (gal)
